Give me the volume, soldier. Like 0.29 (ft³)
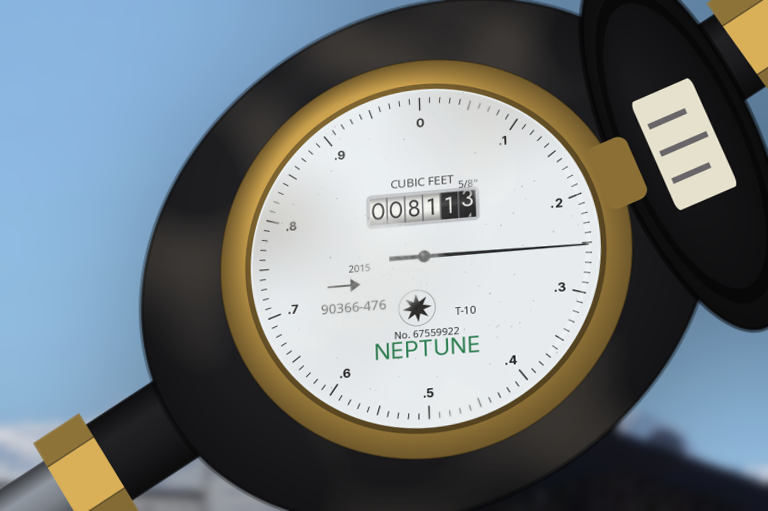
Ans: 8113.25 (ft³)
